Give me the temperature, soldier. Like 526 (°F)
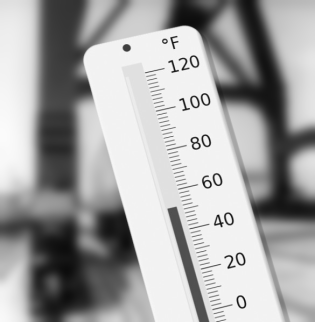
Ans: 52 (°F)
